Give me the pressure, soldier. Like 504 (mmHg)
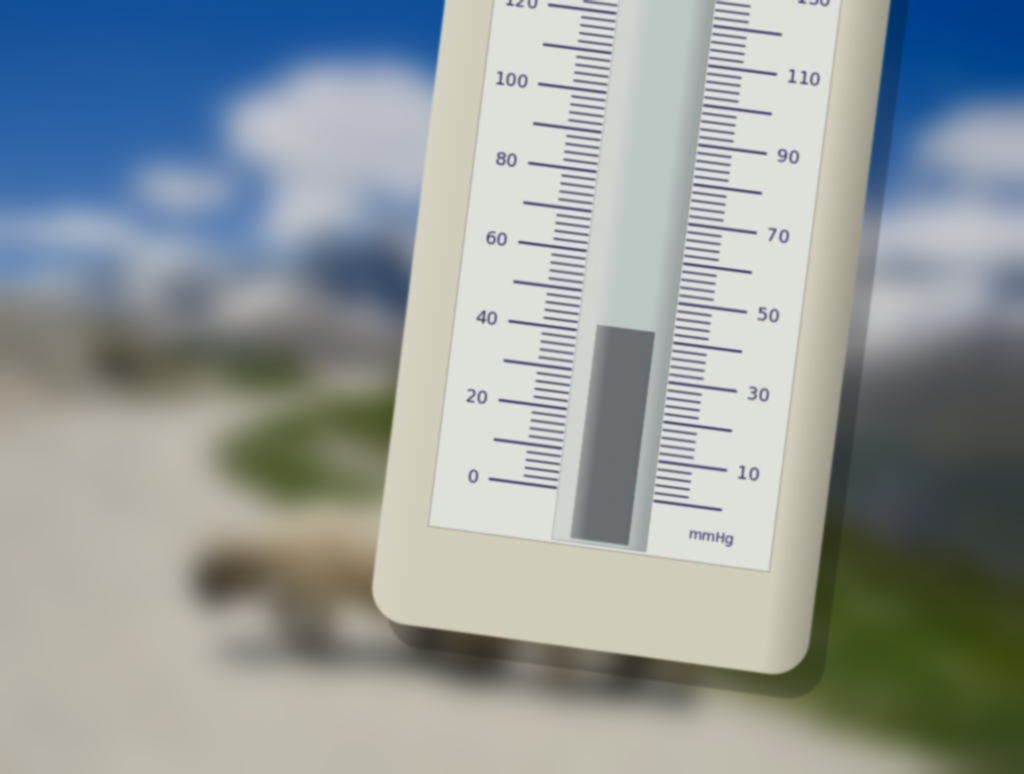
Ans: 42 (mmHg)
